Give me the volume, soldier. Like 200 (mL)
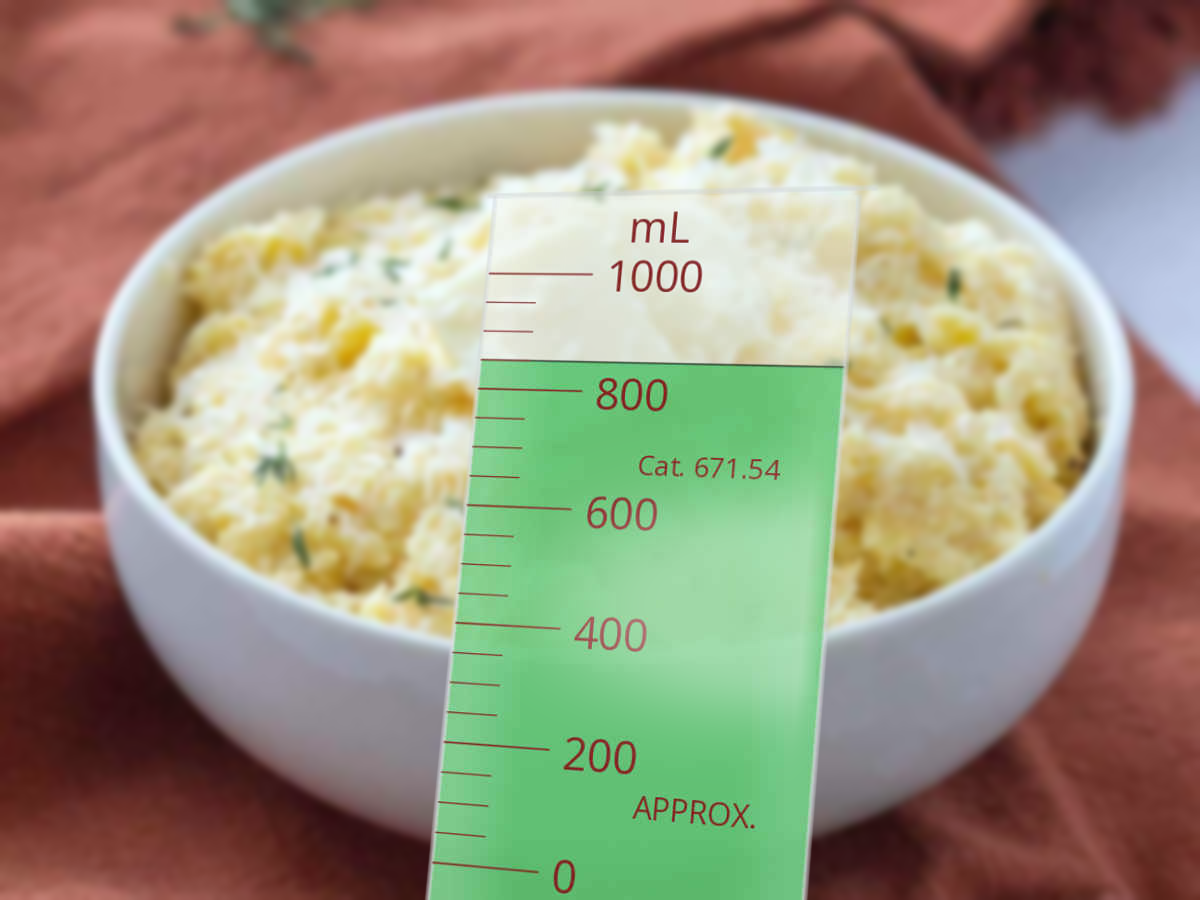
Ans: 850 (mL)
